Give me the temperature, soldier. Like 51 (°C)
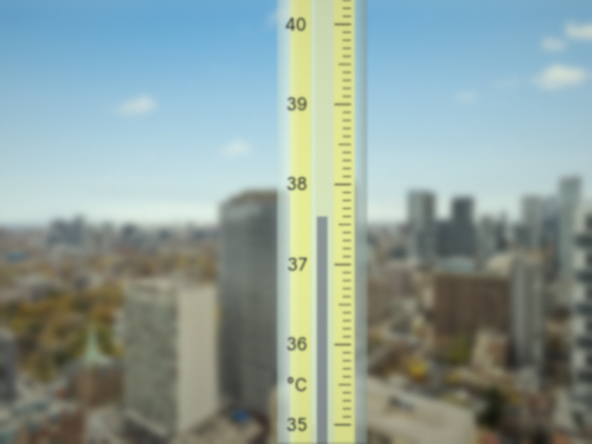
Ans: 37.6 (°C)
